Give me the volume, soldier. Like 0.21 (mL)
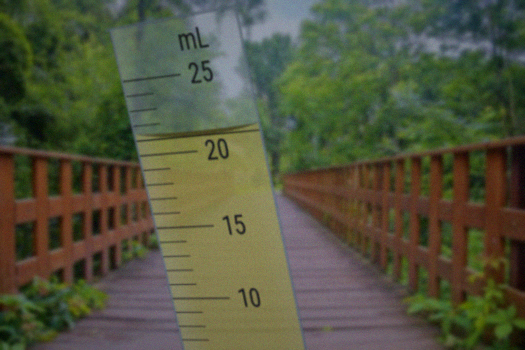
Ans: 21 (mL)
